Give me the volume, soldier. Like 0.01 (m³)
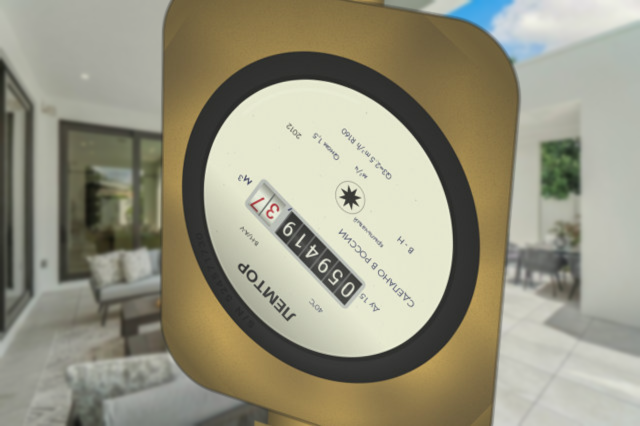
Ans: 59419.37 (m³)
